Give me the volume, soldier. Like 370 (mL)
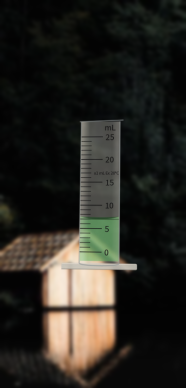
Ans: 7 (mL)
